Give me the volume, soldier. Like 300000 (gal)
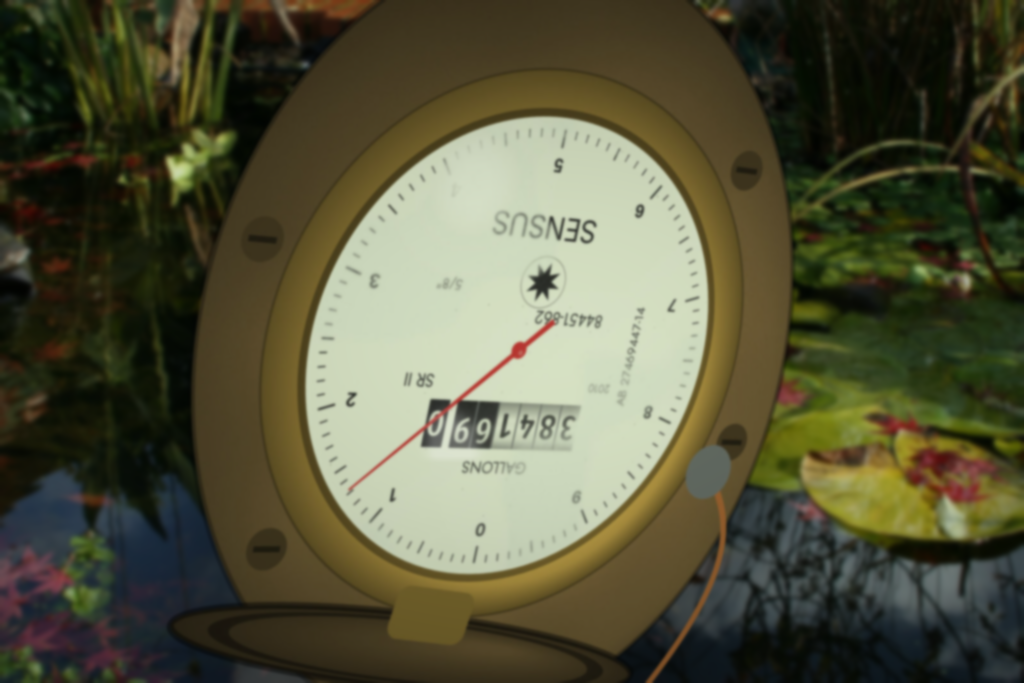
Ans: 3841691.3 (gal)
